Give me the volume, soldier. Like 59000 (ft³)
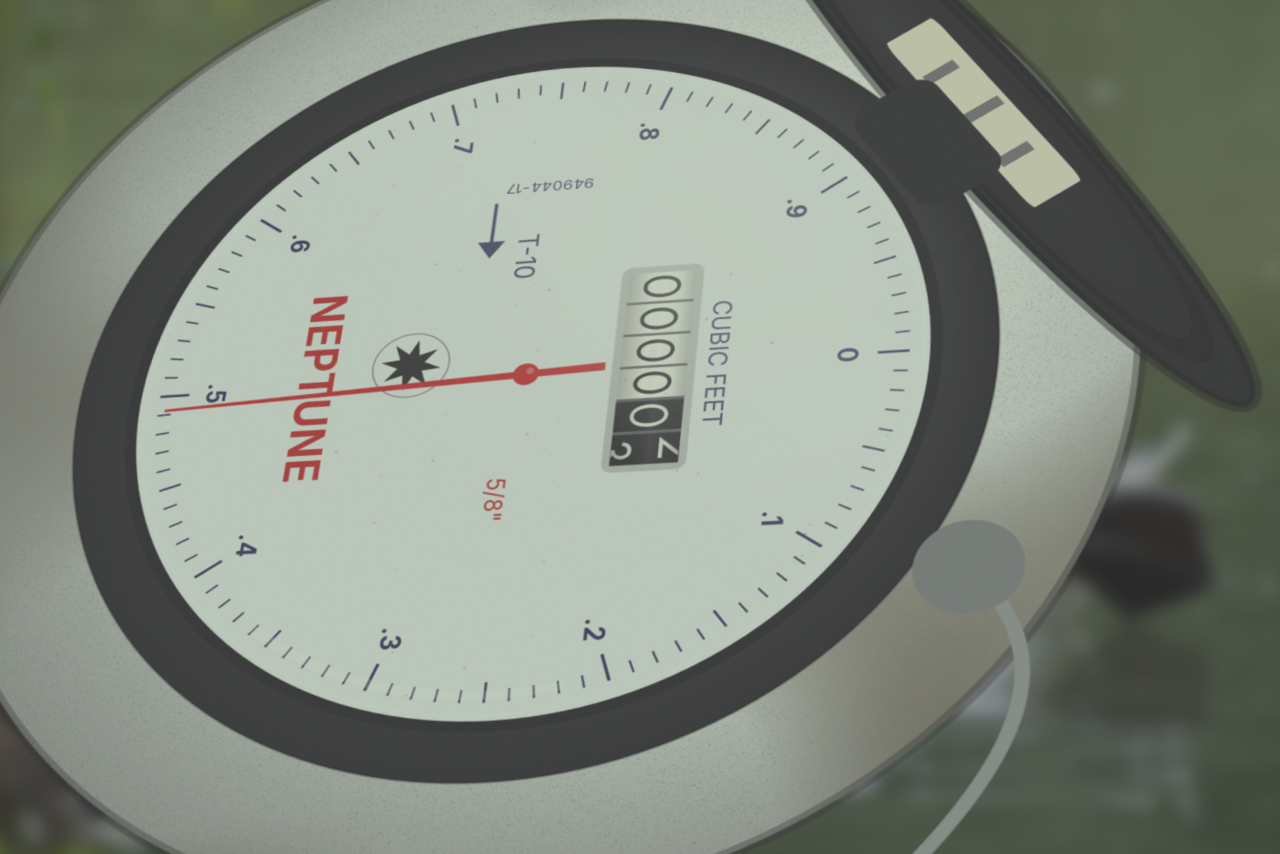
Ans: 2.49 (ft³)
